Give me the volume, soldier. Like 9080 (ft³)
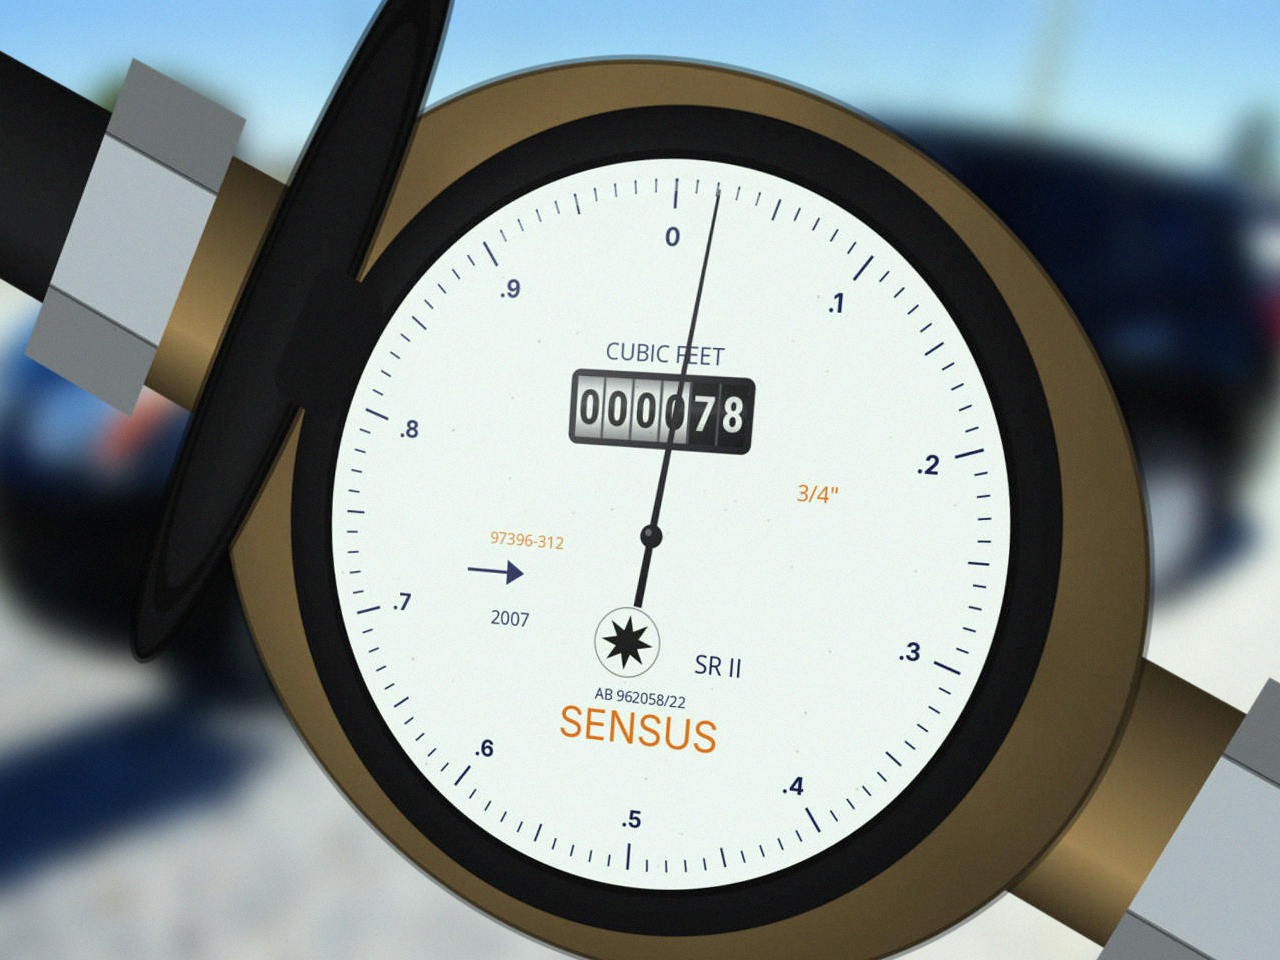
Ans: 78.02 (ft³)
